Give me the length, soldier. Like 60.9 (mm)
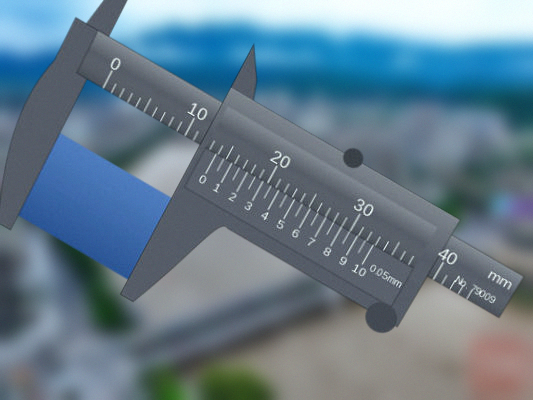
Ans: 13.8 (mm)
